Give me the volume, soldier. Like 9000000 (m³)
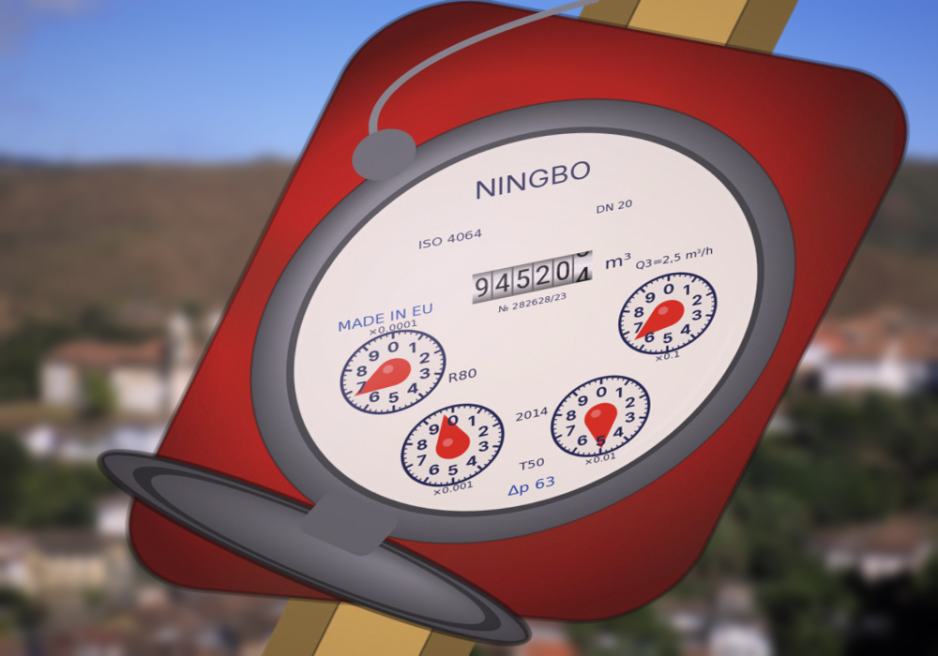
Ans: 945203.6496 (m³)
